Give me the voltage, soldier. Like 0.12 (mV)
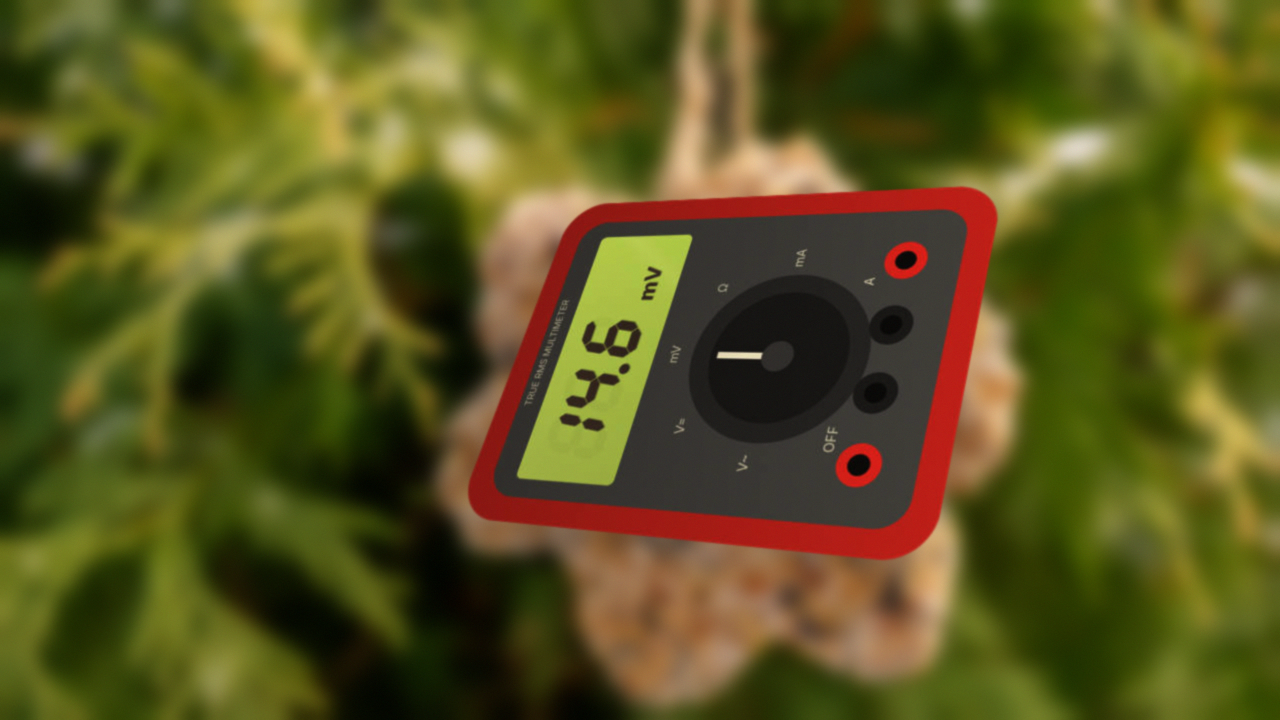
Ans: 14.6 (mV)
